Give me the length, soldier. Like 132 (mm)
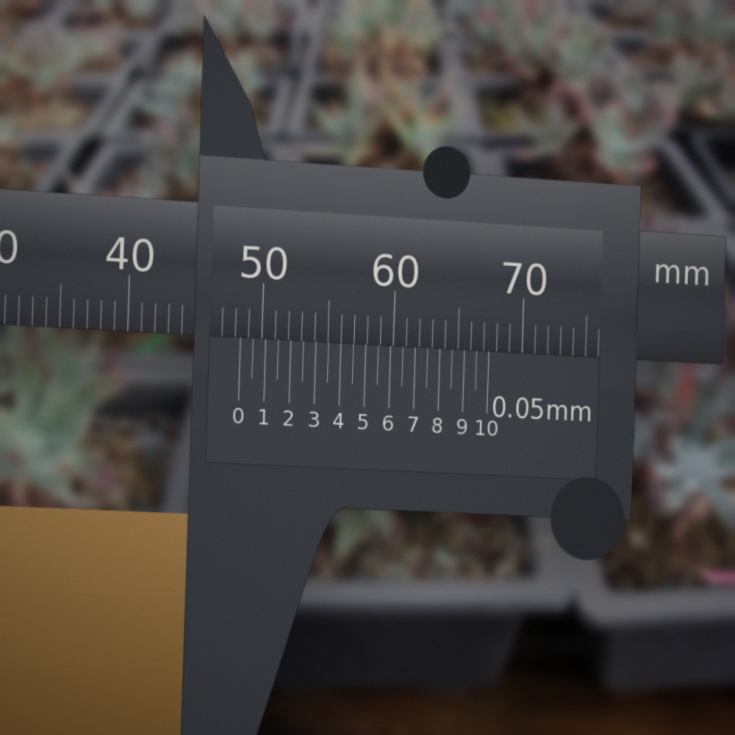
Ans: 48.4 (mm)
